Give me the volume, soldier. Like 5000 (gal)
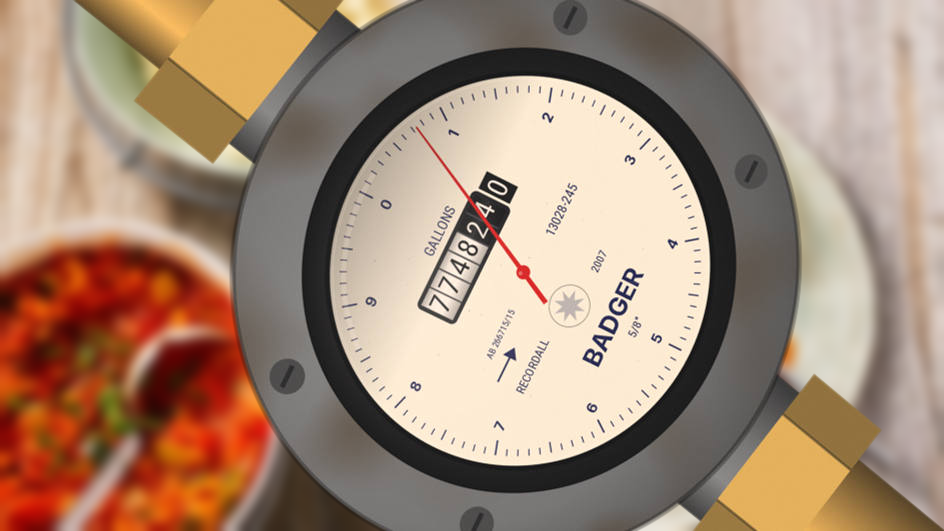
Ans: 7748240.7 (gal)
